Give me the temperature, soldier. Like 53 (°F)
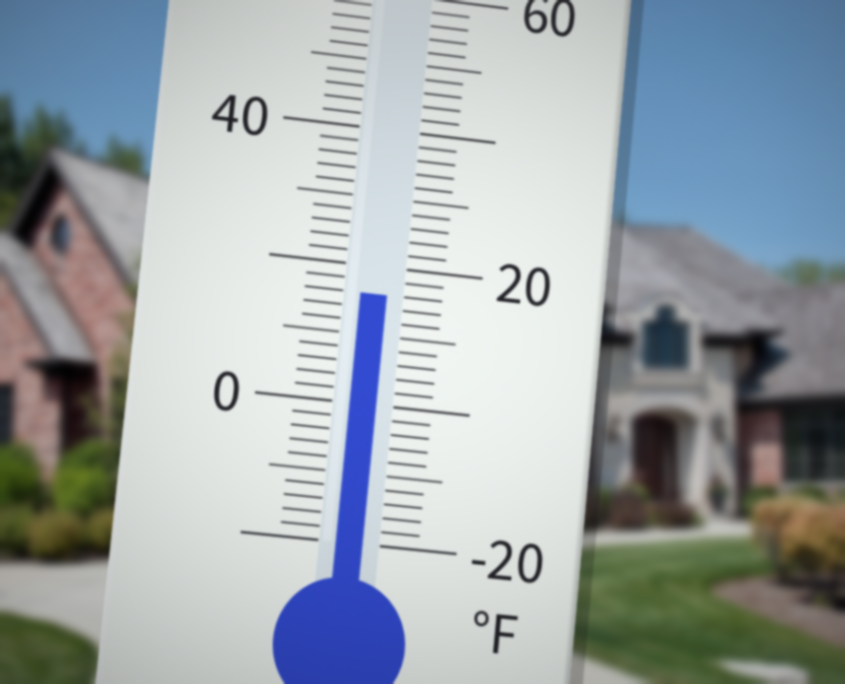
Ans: 16 (°F)
